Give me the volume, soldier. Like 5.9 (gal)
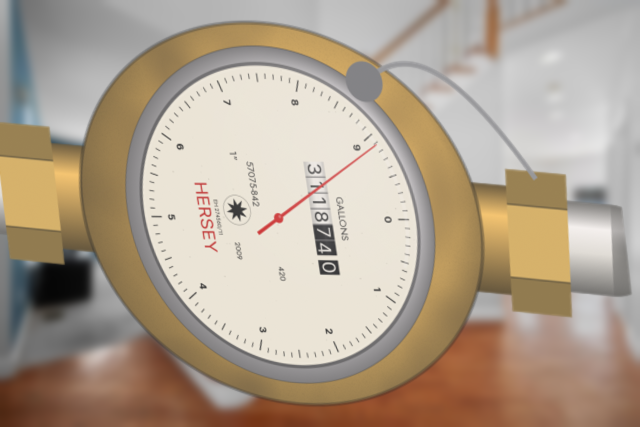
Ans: 3118739.1 (gal)
